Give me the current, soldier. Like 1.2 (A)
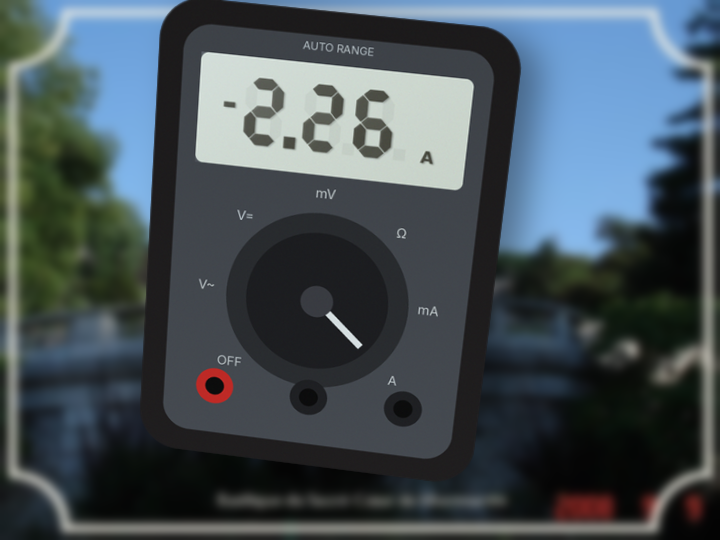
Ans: -2.26 (A)
